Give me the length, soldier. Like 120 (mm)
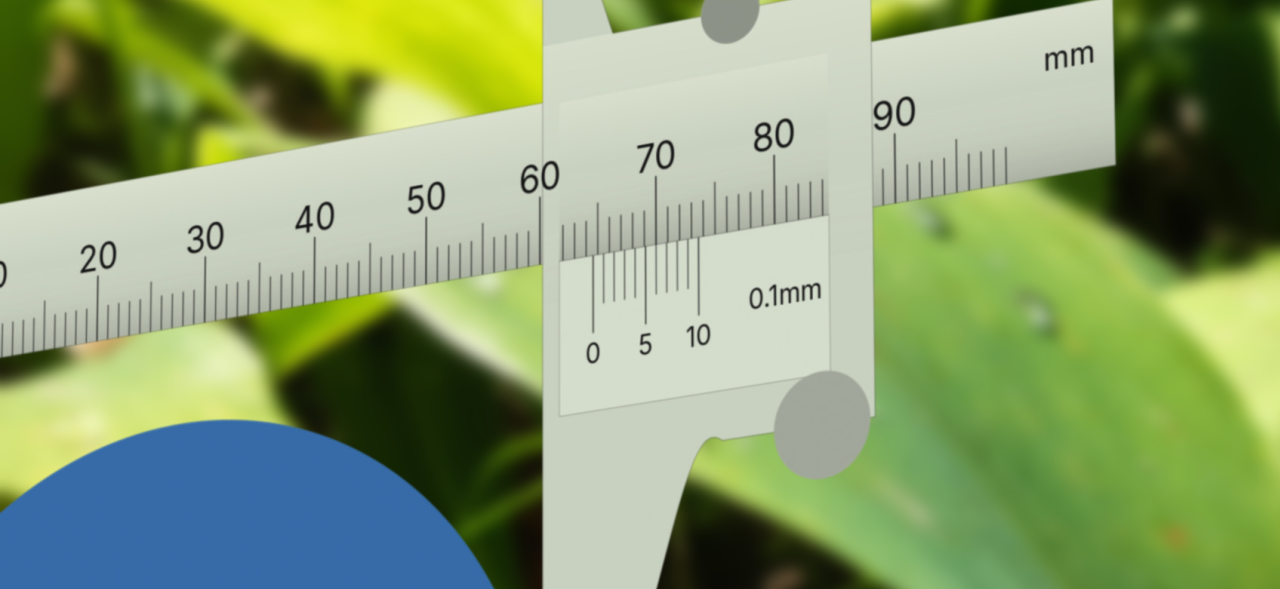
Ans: 64.6 (mm)
